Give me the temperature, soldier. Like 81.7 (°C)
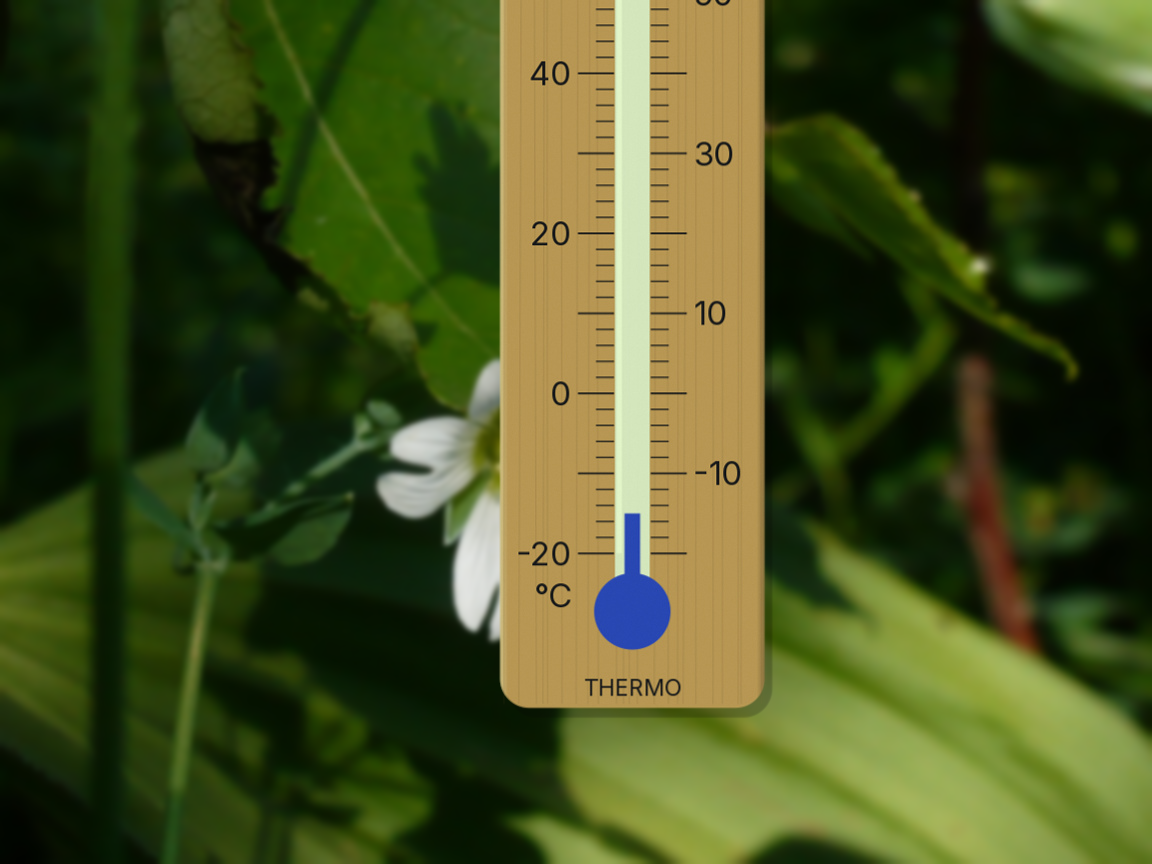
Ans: -15 (°C)
